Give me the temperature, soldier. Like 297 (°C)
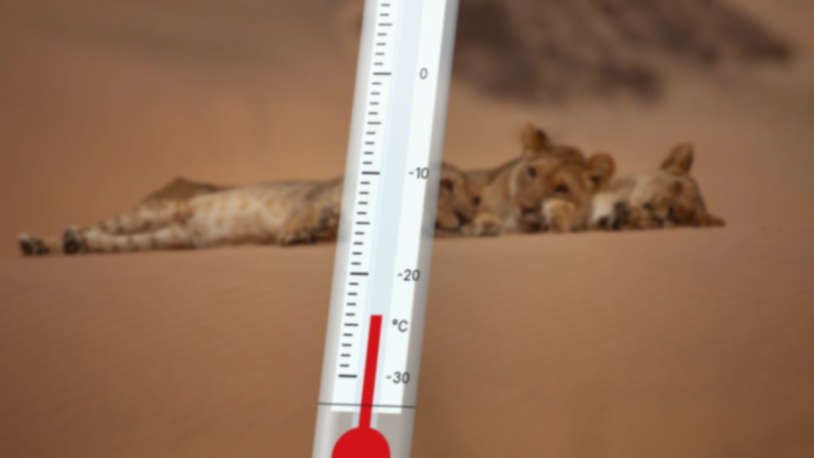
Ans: -24 (°C)
